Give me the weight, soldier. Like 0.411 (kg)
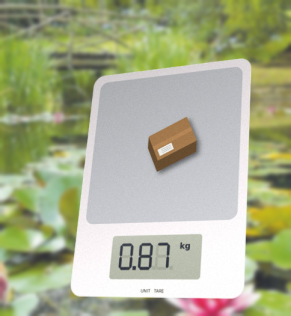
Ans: 0.87 (kg)
